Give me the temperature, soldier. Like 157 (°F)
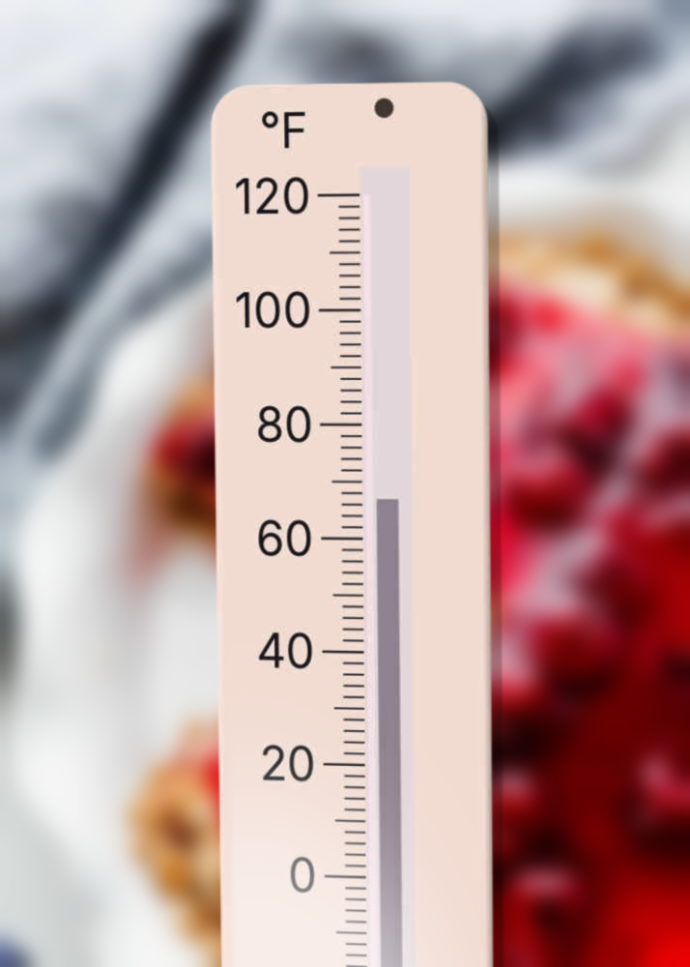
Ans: 67 (°F)
